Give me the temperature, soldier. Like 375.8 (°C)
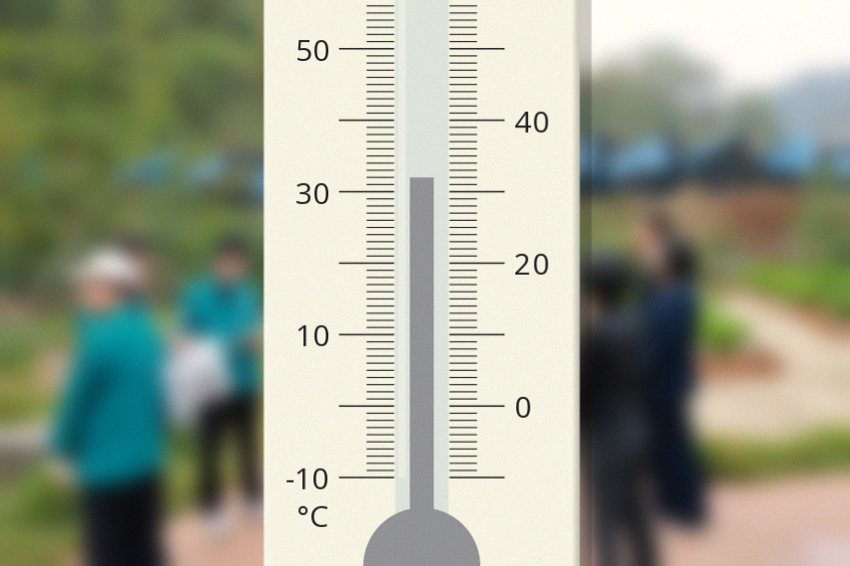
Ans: 32 (°C)
